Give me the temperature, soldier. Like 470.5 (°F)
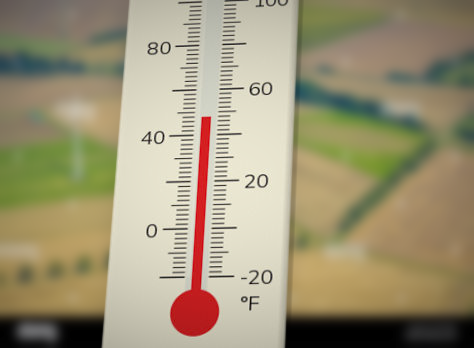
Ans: 48 (°F)
